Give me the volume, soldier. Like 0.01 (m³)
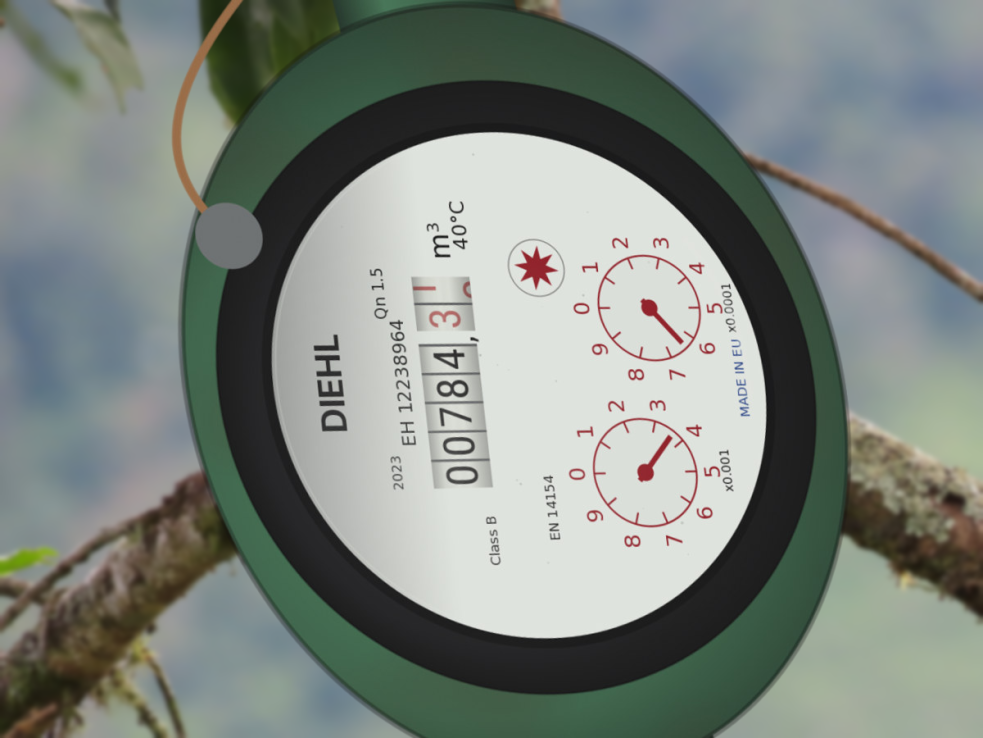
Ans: 784.3136 (m³)
